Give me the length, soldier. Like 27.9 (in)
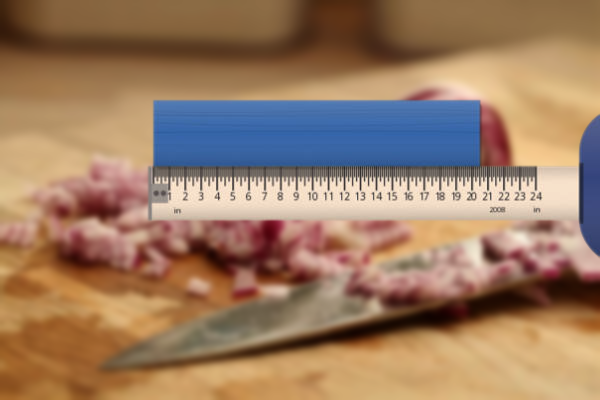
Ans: 20.5 (in)
